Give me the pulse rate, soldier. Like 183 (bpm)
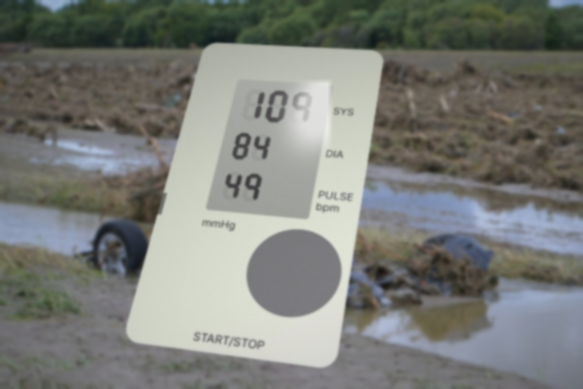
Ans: 49 (bpm)
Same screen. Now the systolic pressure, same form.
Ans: 109 (mmHg)
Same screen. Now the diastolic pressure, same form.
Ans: 84 (mmHg)
